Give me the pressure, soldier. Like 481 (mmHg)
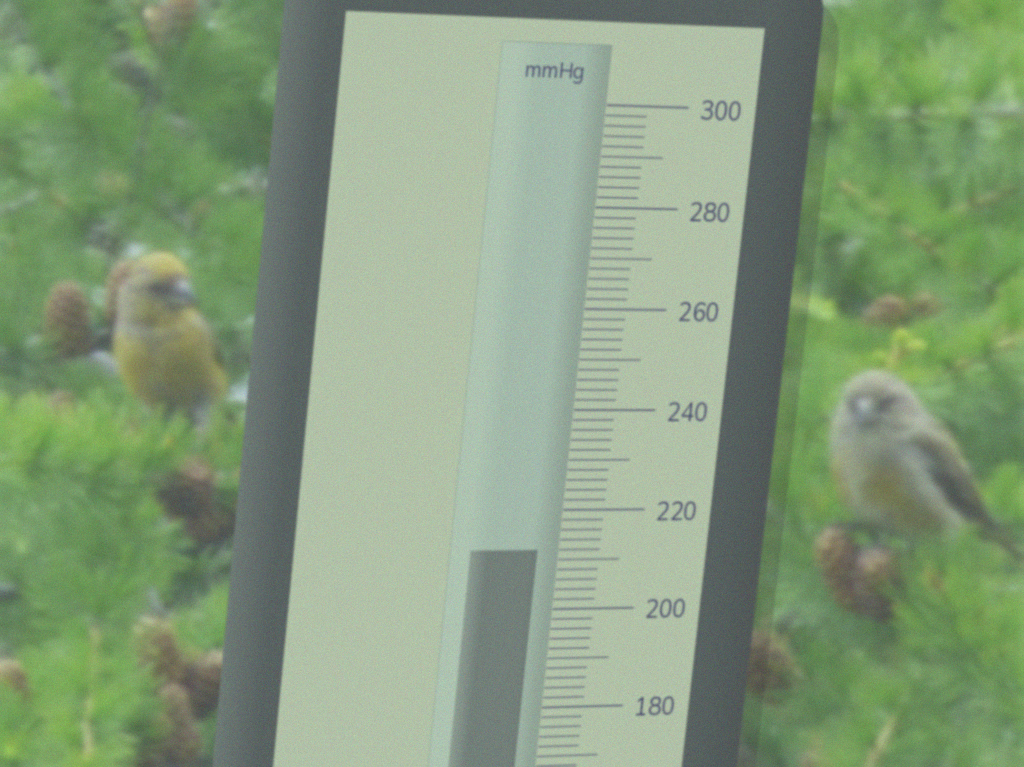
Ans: 212 (mmHg)
